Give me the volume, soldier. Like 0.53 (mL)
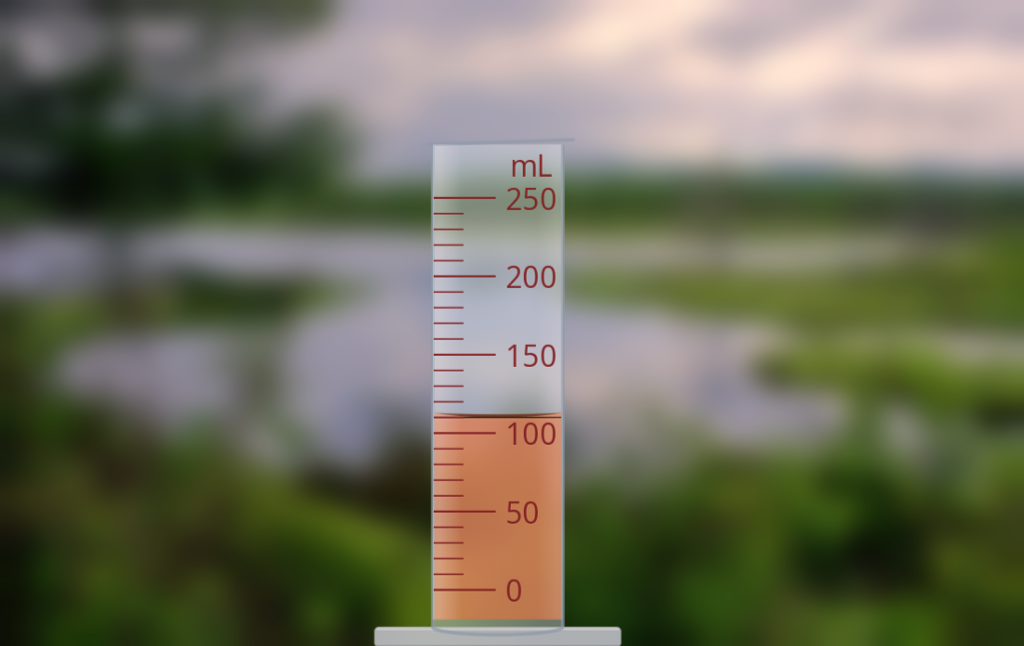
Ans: 110 (mL)
